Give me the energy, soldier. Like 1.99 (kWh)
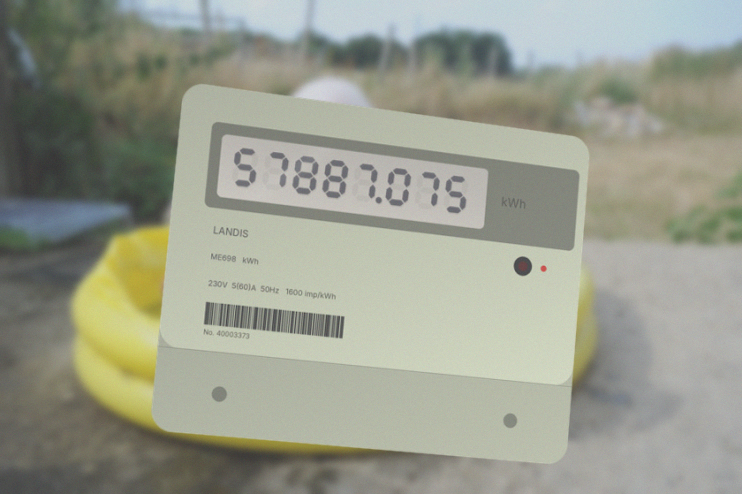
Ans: 57887.075 (kWh)
